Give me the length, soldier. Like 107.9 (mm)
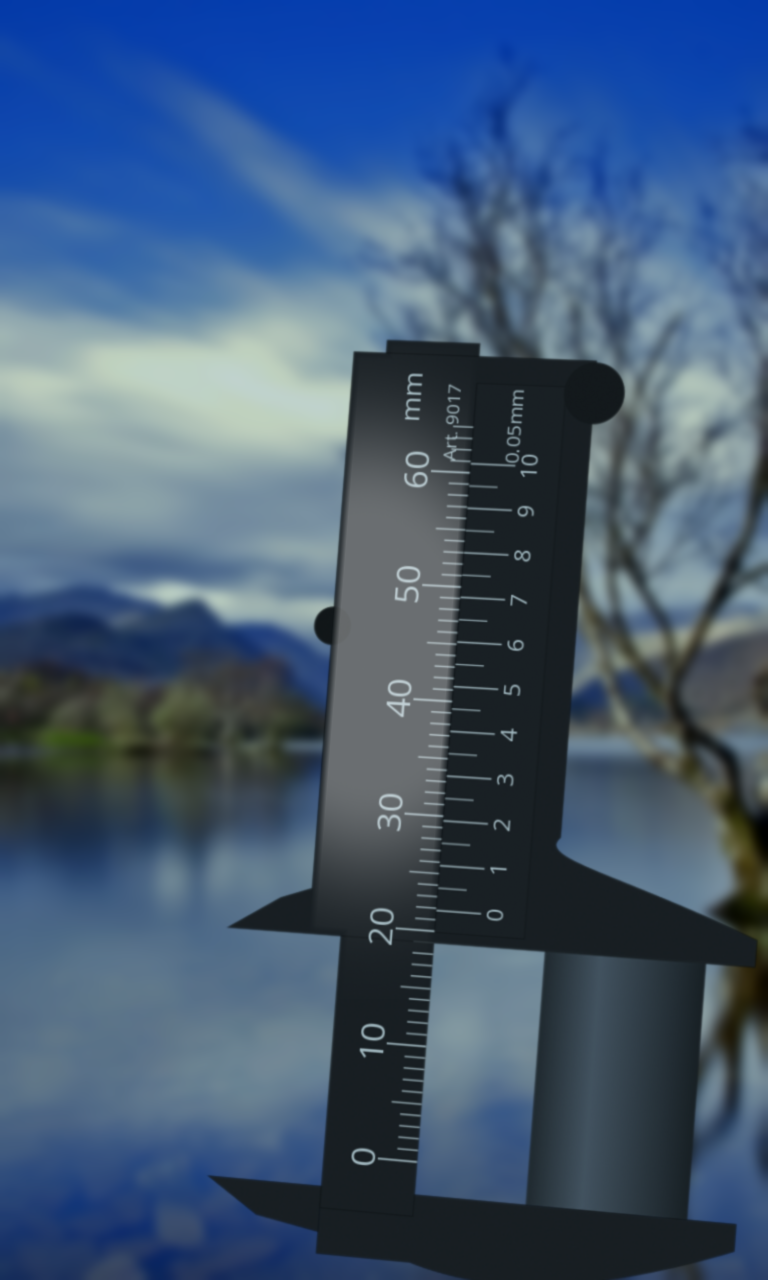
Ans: 21.8 (mm)
